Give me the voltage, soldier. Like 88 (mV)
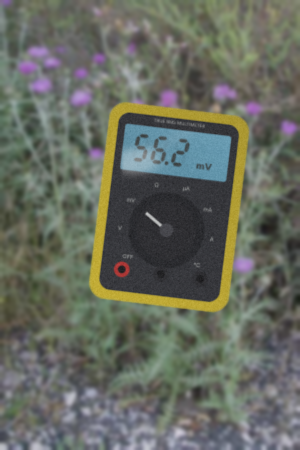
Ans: 56.2 (mV)
